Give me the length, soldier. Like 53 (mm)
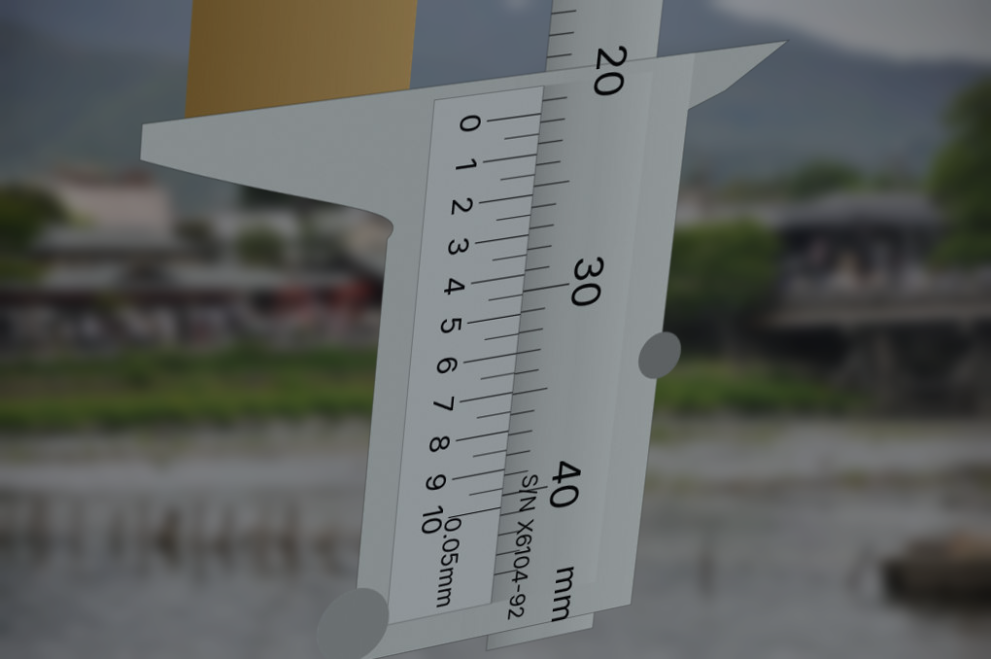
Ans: 21.6 (mm)
